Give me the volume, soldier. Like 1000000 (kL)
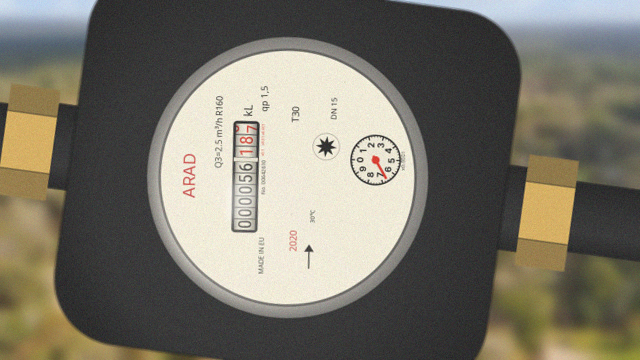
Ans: 56.1866 (kL)
